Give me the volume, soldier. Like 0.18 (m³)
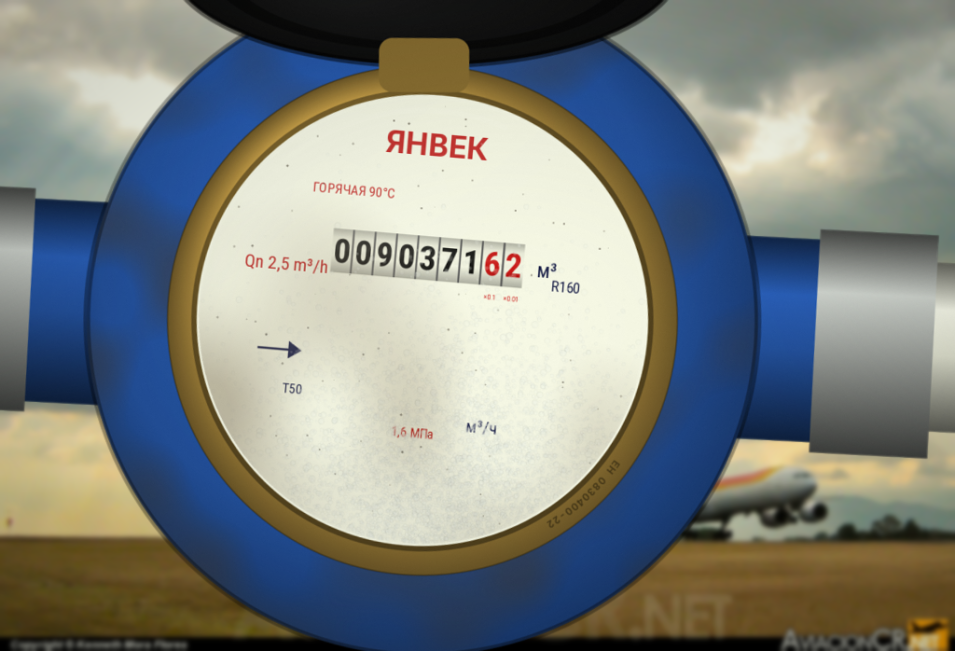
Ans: 90371.62 (m³)
